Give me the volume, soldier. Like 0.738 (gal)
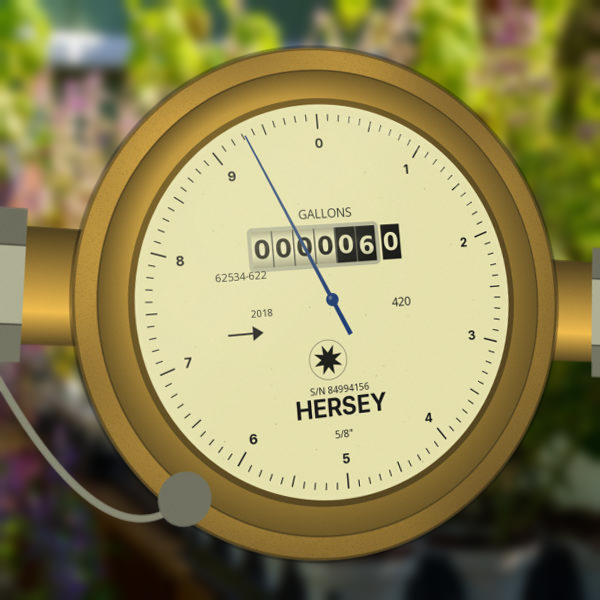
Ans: 59.3 (gal)
